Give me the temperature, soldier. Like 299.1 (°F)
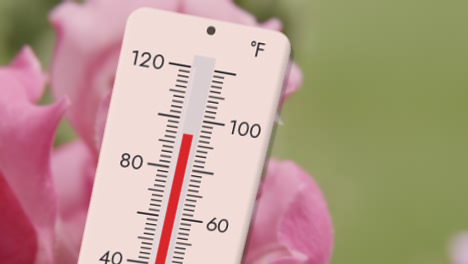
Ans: 94 (°F)
